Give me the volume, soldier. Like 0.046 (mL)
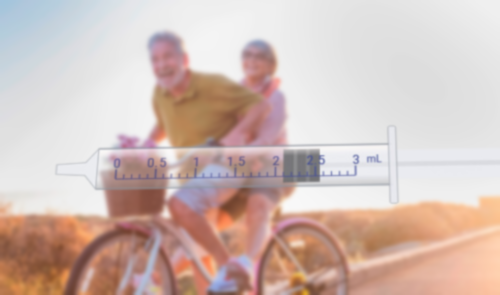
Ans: 2.1 (mL)
